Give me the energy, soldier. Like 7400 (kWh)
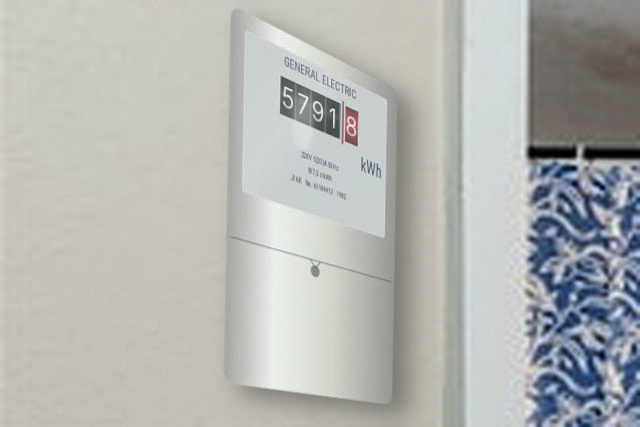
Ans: 5791.8 (kWh)
